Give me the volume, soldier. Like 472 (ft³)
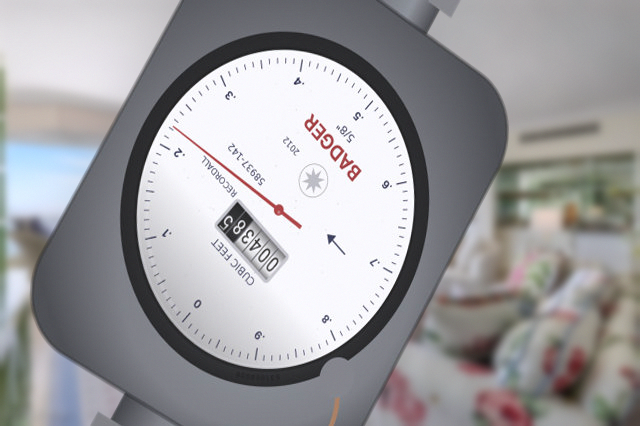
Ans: 4385.22 (ft³)
